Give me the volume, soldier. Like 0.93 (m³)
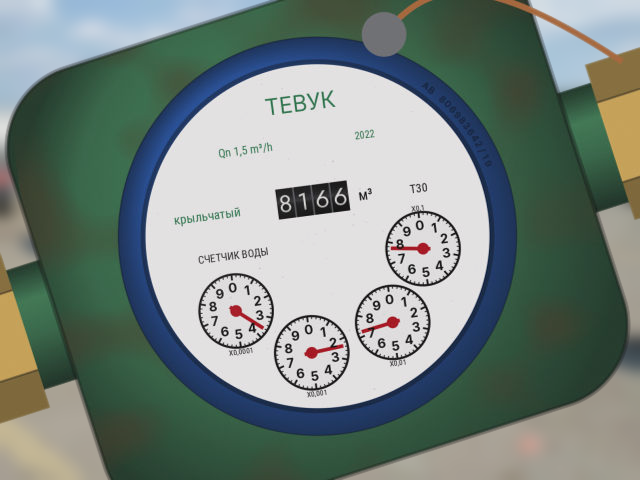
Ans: 8166.7723 (m³)
